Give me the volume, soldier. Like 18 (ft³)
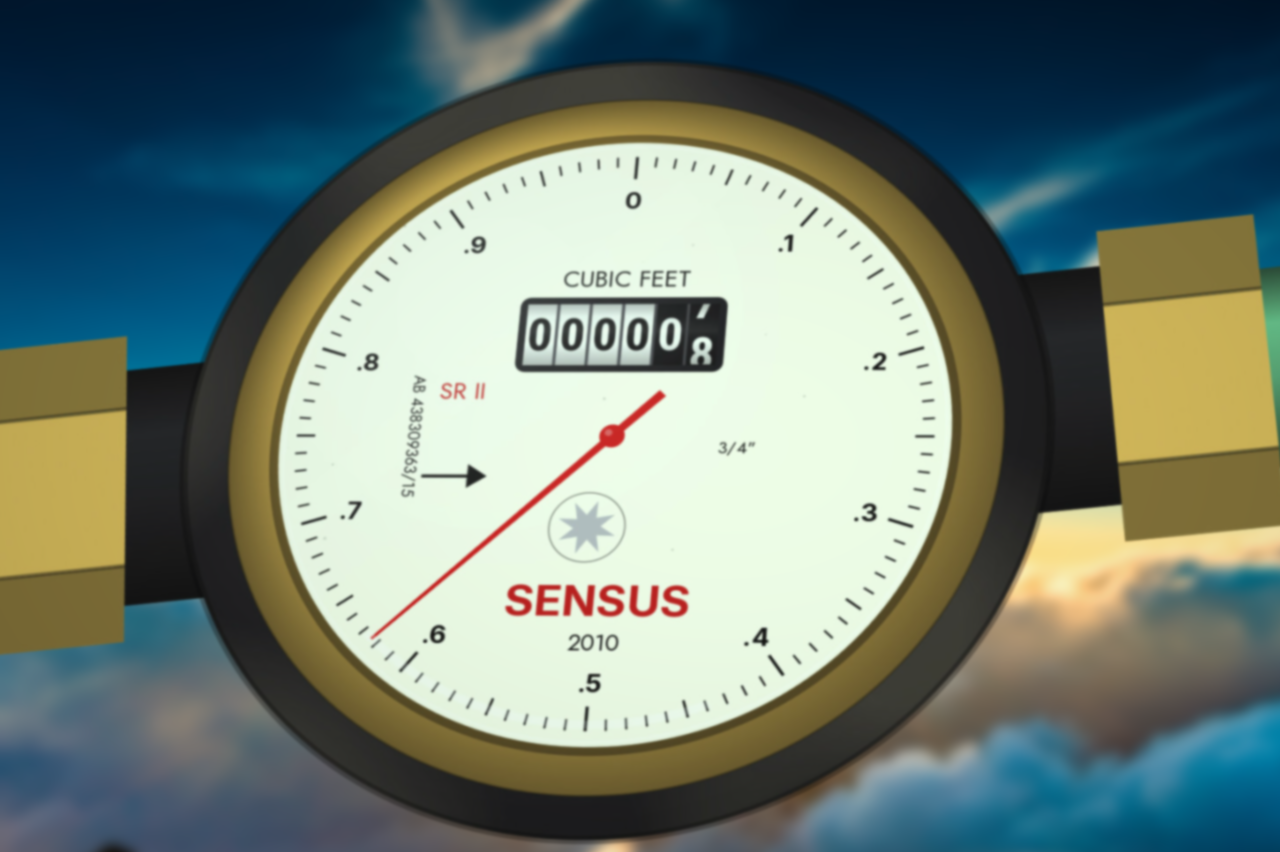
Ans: 7.62 (ft³)
